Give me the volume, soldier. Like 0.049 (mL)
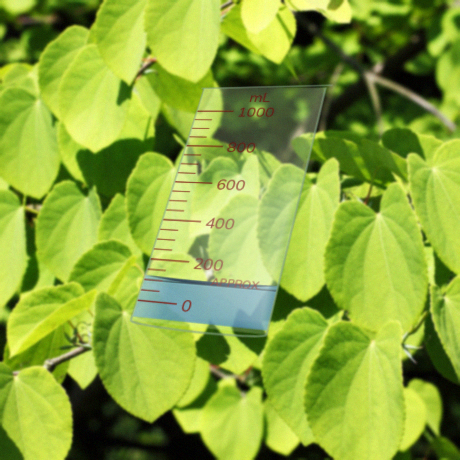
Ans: 100 (mL)
